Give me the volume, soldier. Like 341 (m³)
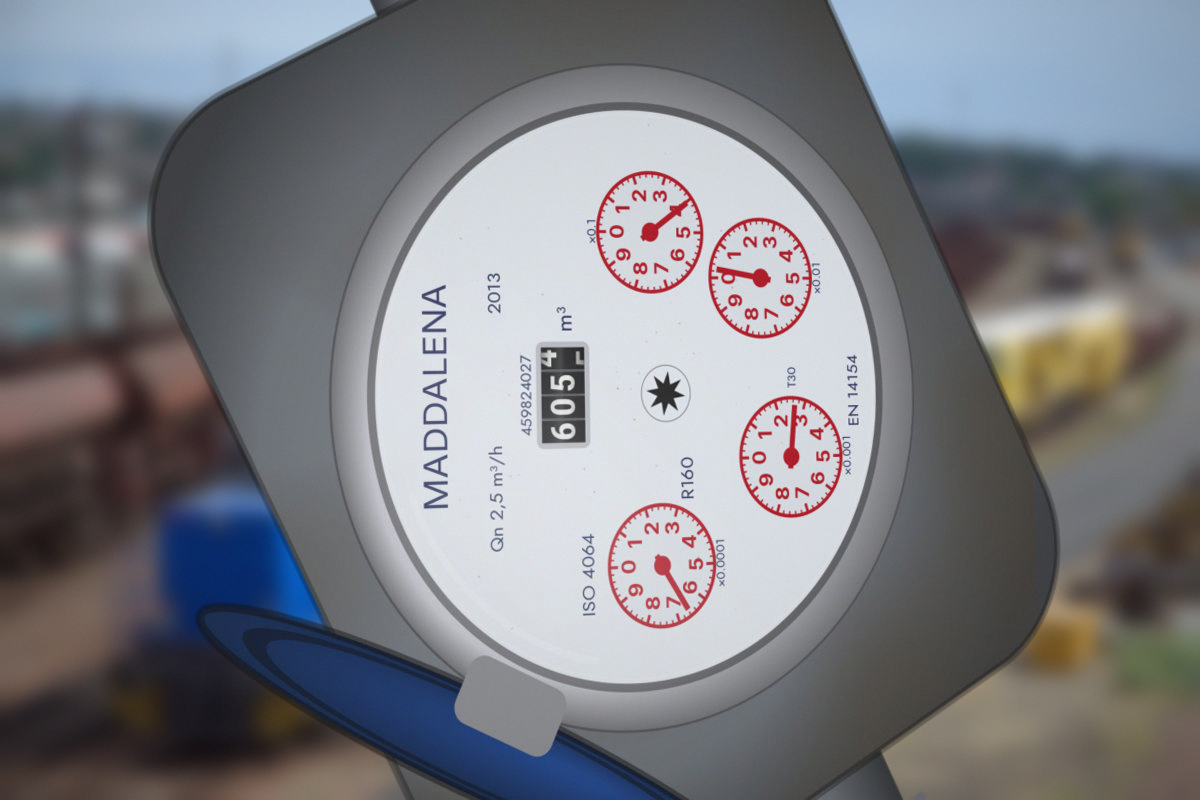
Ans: 6054.4026 (m³)
